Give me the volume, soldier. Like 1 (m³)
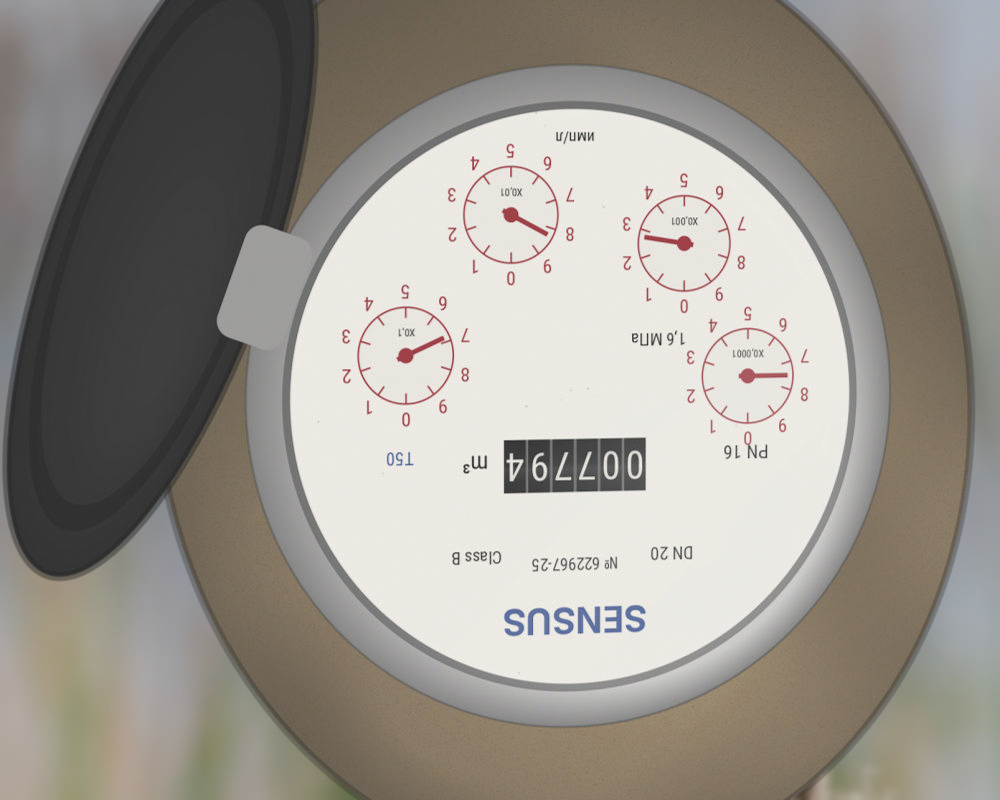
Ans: 7794.6827 (m³)
